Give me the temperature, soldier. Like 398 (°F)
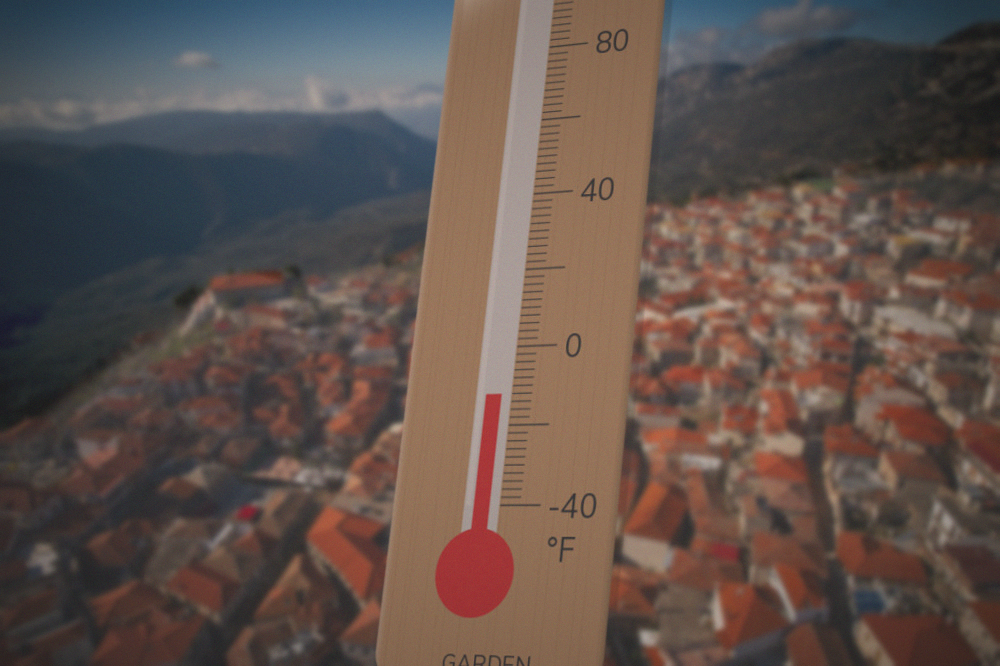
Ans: -12 (°F)
